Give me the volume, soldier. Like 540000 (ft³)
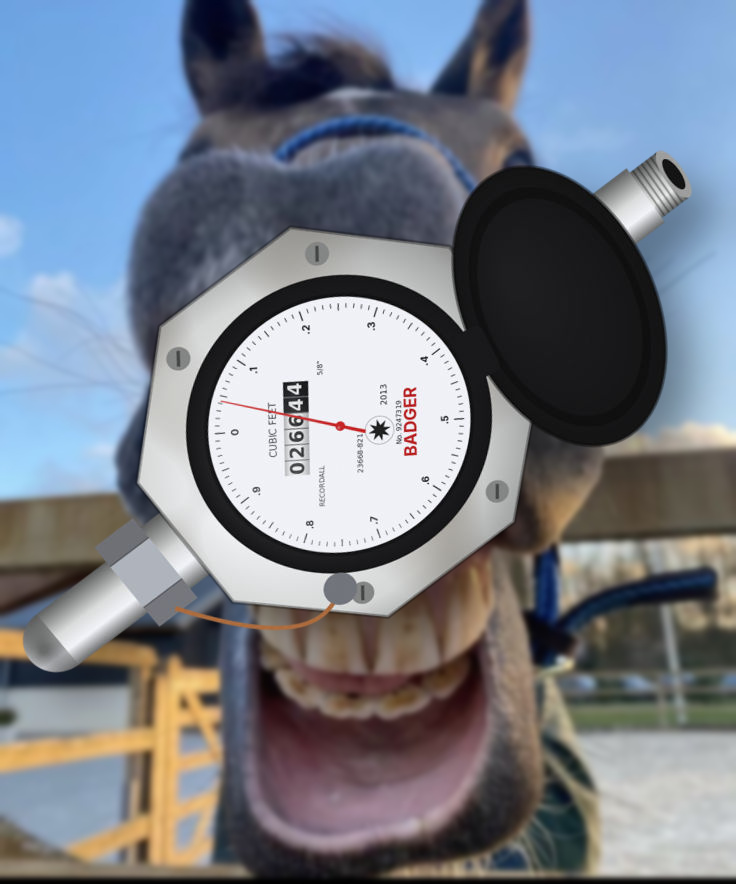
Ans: 26644.04 (ft³)
